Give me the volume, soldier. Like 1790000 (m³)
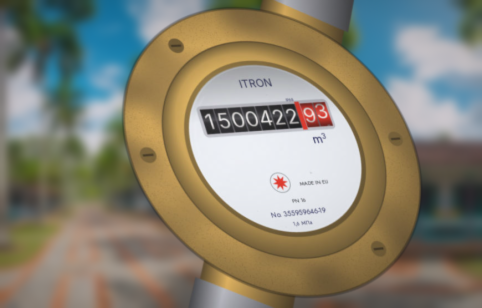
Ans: 1500422.93 (m³)
